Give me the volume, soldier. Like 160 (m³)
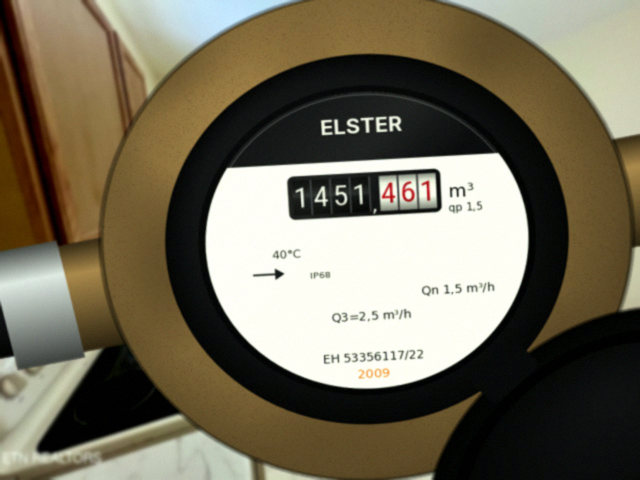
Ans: 1451.461 (m³)
